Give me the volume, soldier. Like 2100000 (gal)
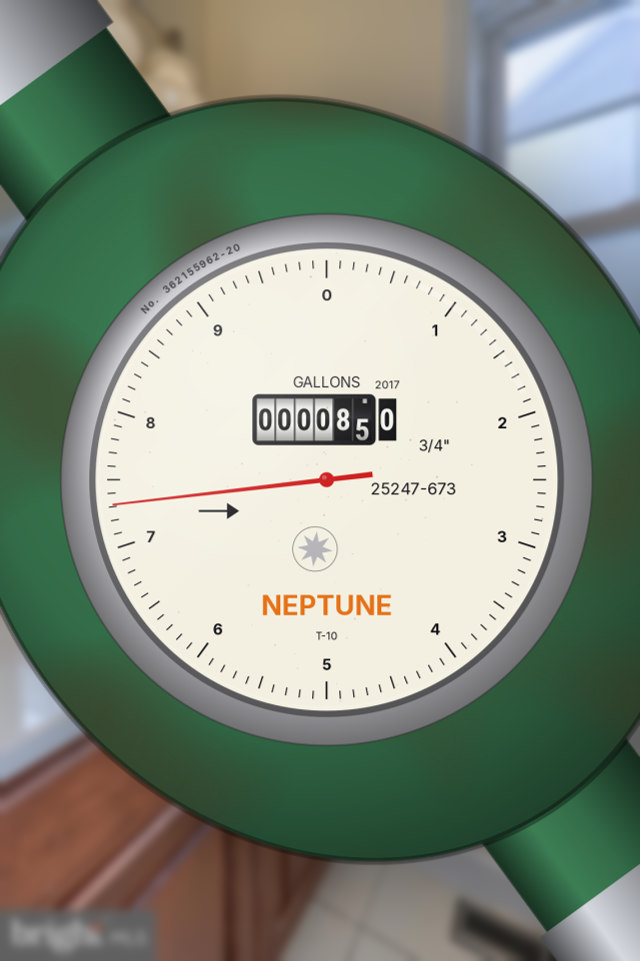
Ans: 847.3 (gal)
